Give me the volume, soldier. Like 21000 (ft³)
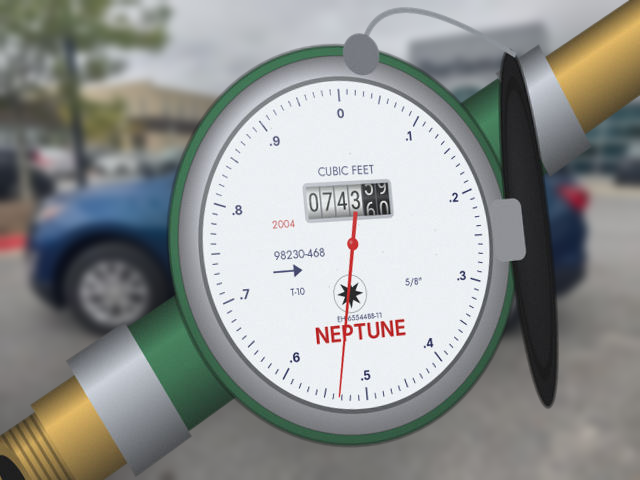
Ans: 74359.53 (ft³)
